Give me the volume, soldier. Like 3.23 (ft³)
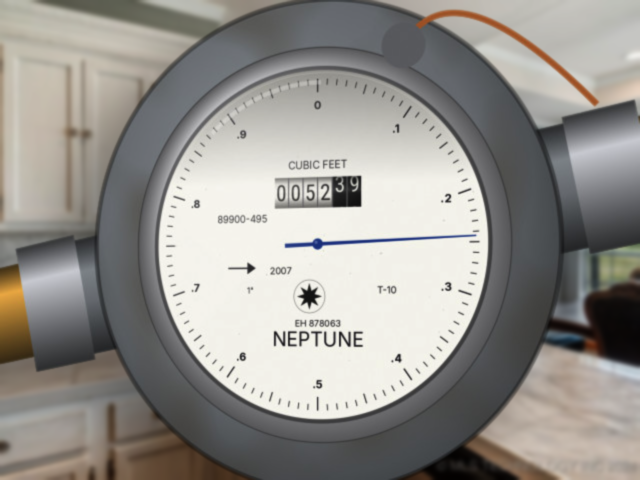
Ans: 5239.24 (ft³)
